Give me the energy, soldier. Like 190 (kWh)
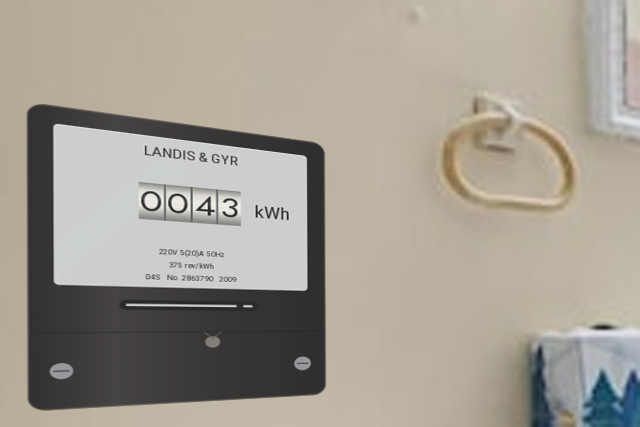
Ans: 43 (kWh)
